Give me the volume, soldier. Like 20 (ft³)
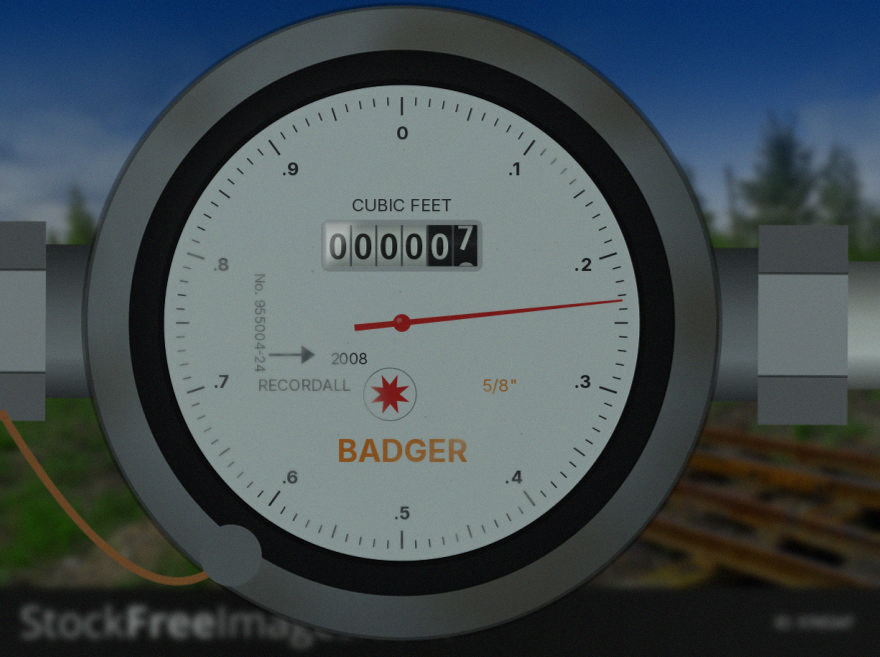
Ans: 7.23 (ft³)
